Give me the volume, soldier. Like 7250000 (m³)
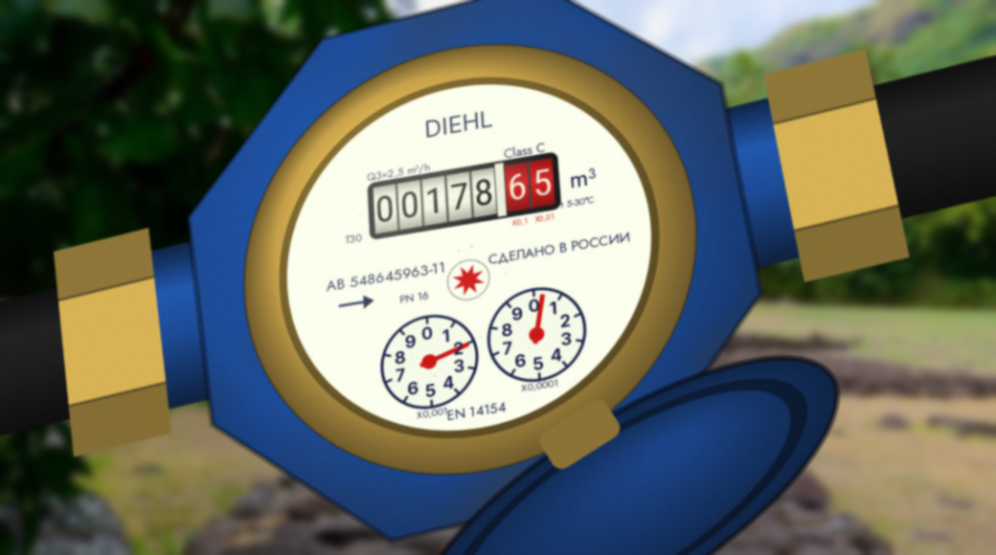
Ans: 178.6520 (m³)
